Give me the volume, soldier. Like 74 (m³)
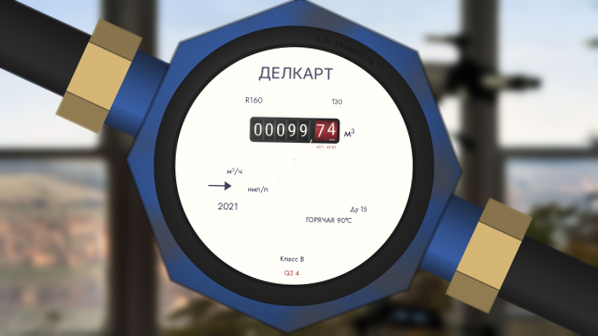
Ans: 99.74 (m³)
